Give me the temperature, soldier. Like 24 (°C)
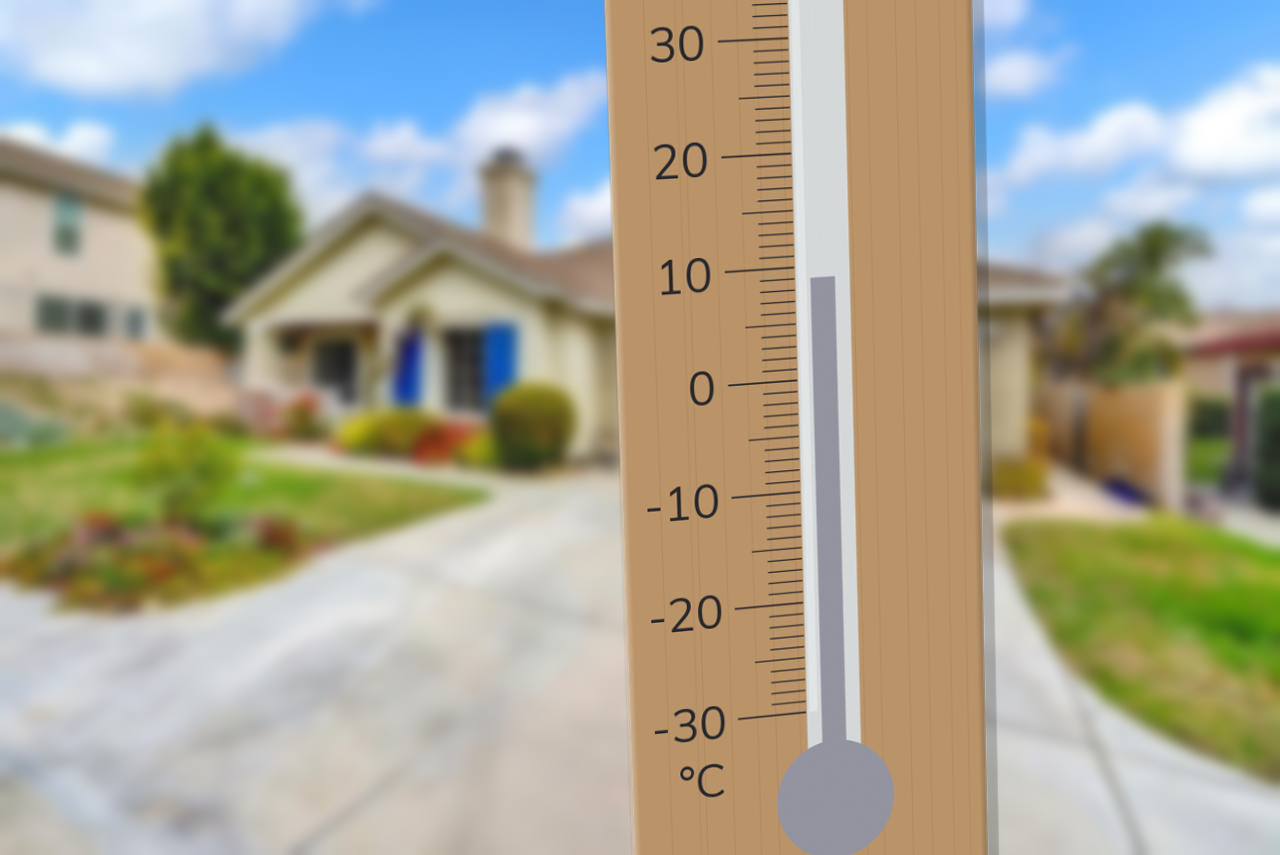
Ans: 9 (°C)
